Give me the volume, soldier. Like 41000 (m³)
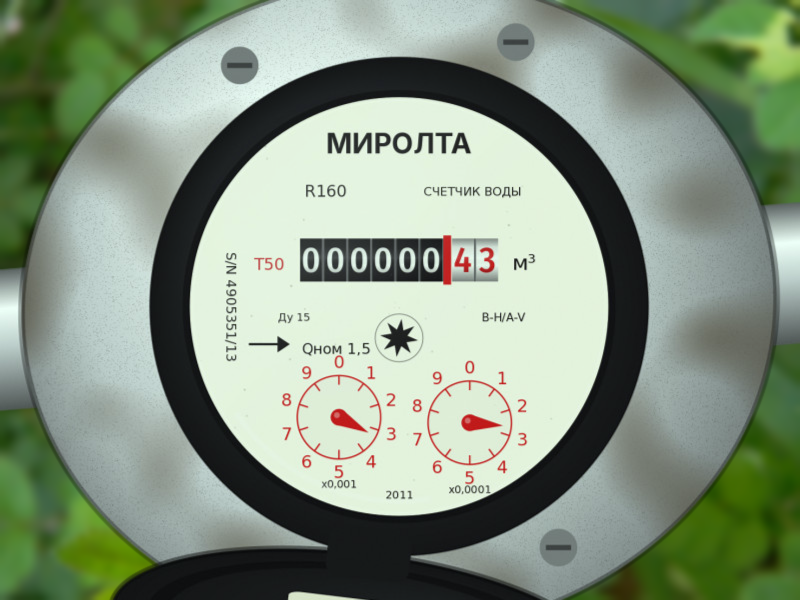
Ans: 0.4332 (m³)
